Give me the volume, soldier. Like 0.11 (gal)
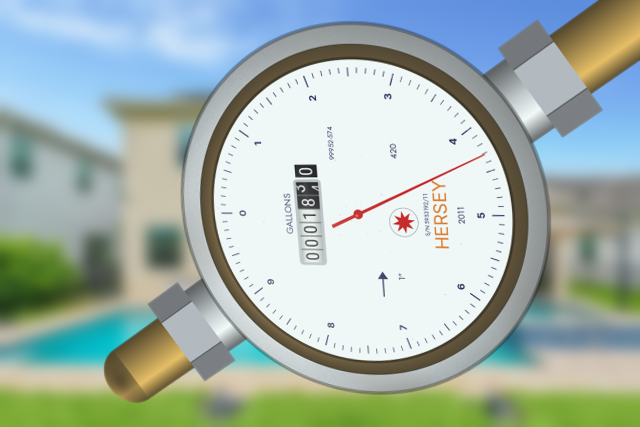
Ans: 1834.3 (gal)
